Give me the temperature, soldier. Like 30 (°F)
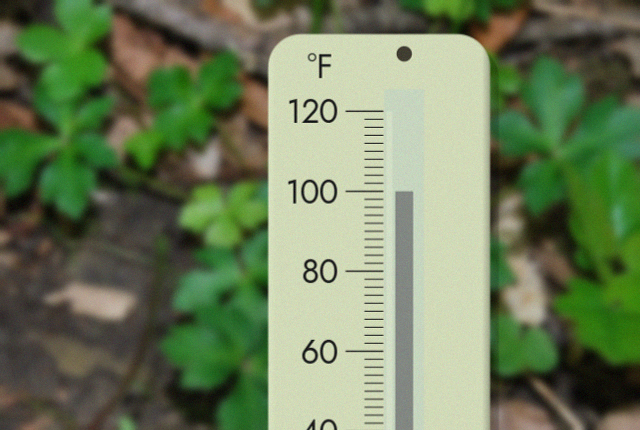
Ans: 100 (°F)
